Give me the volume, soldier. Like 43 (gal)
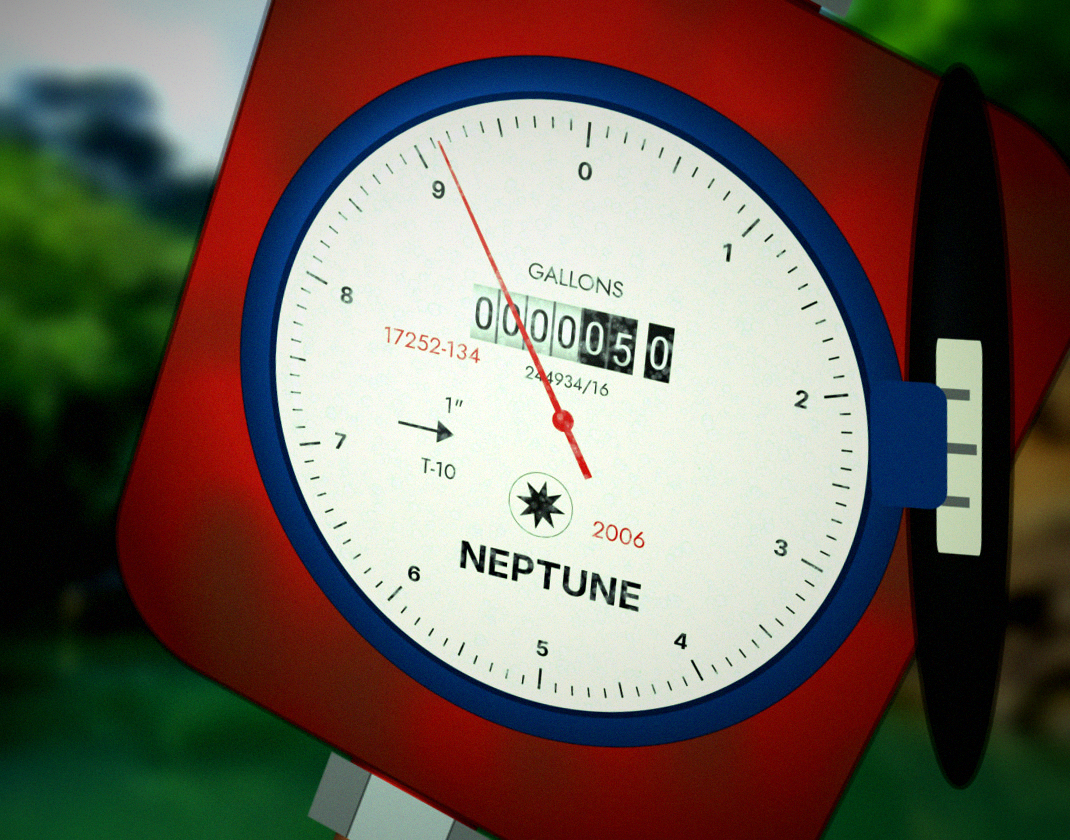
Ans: 49.1 (gal)
